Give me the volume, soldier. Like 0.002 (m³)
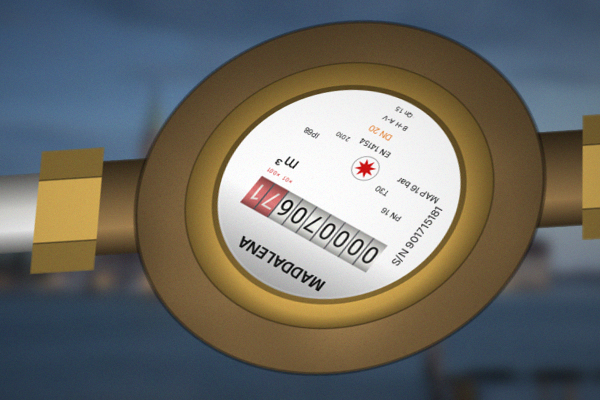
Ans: 706.71 (m³)
